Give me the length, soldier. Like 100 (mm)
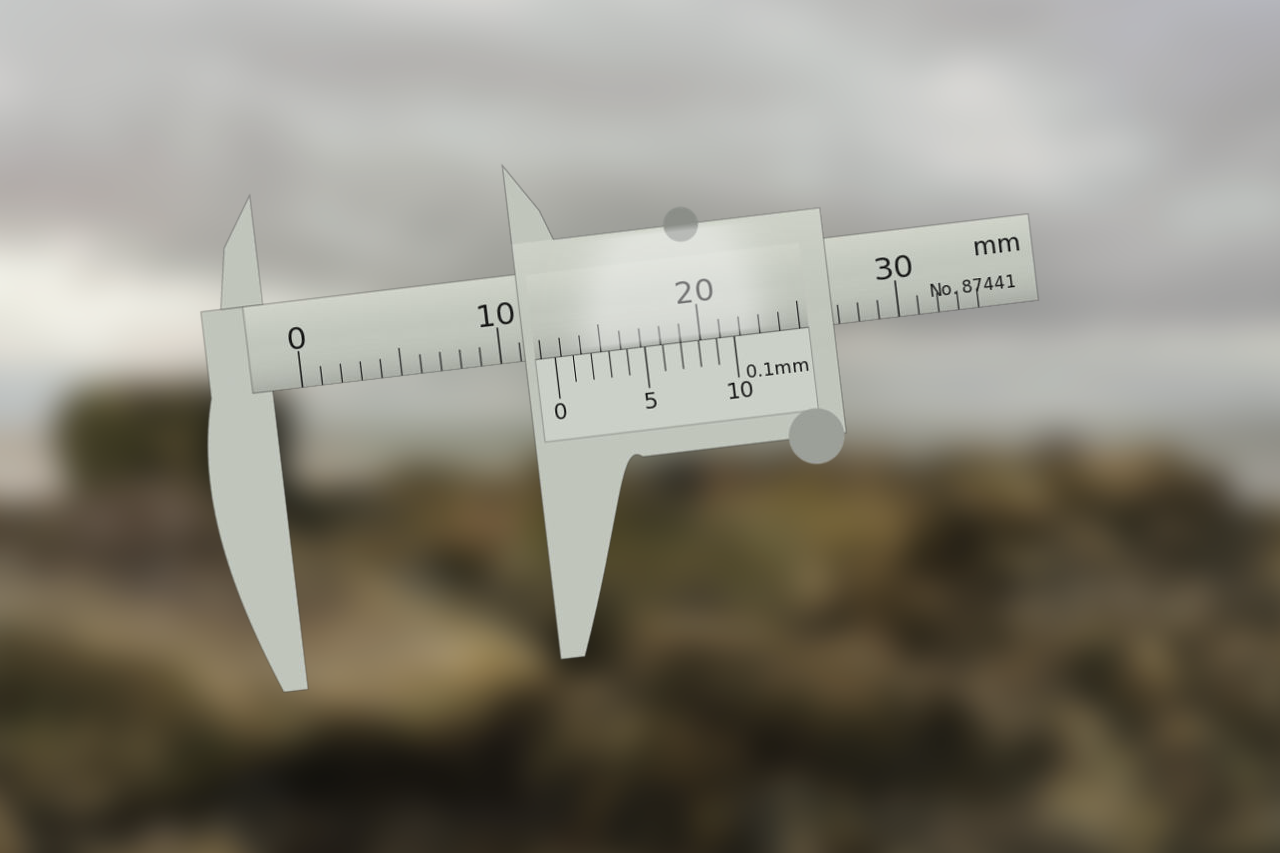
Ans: 12.7 (mm)
